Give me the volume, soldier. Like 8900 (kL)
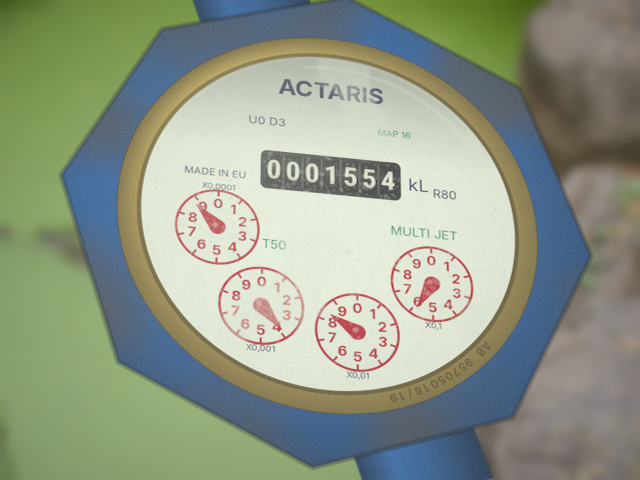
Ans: 1554.5838 (kL)
